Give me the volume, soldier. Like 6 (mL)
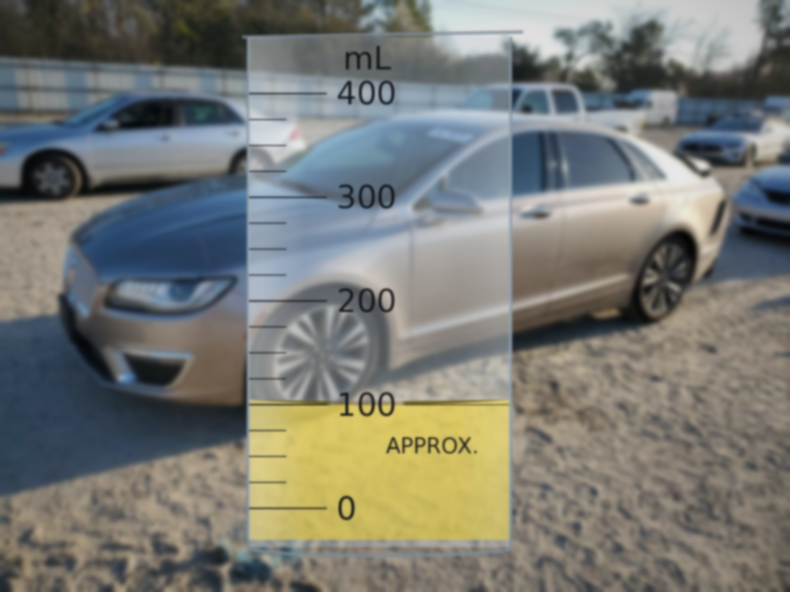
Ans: 100 (mL)
